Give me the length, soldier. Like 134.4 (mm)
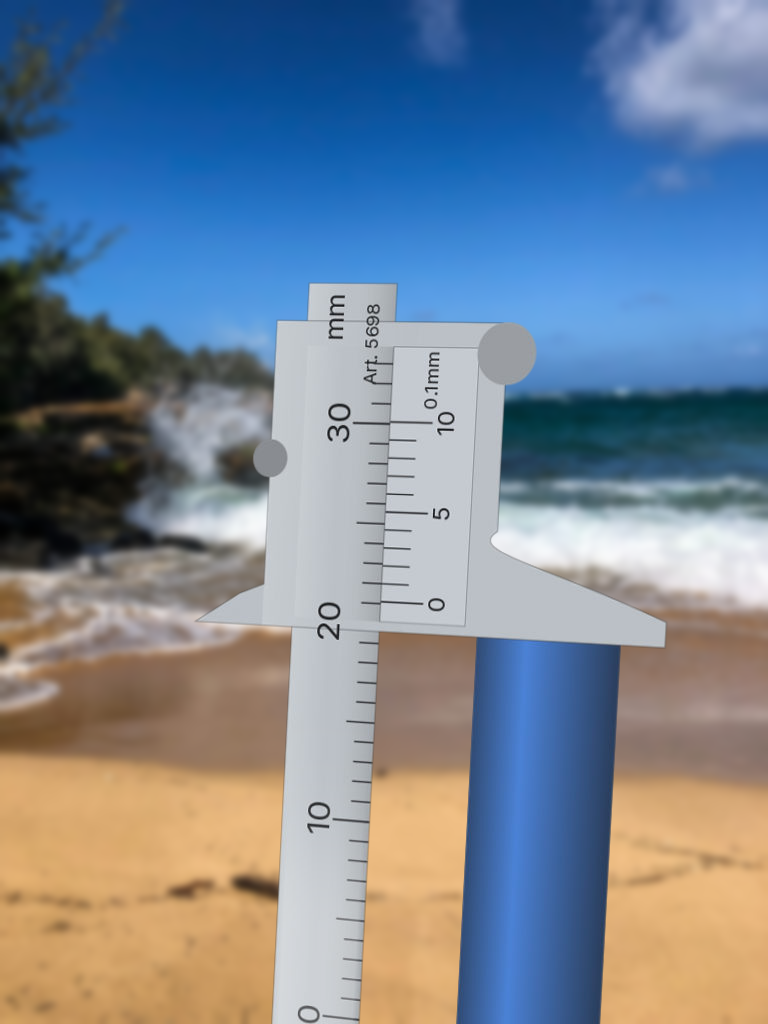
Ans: 21.1 (mm)
